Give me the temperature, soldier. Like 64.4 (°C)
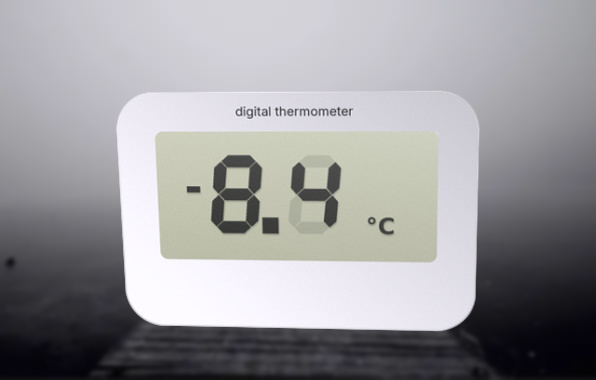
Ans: -8.4 (°C)
